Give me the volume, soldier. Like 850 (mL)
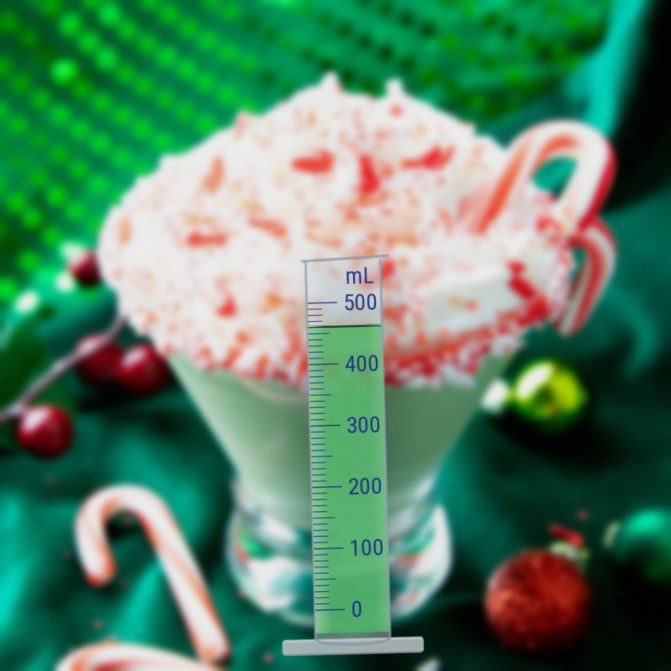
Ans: 460 (mL)
